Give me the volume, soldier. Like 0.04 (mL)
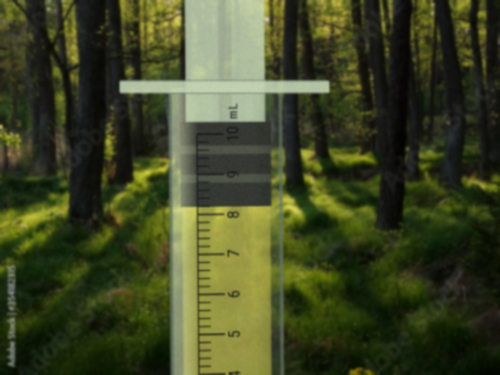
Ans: 8.2 (mL)
